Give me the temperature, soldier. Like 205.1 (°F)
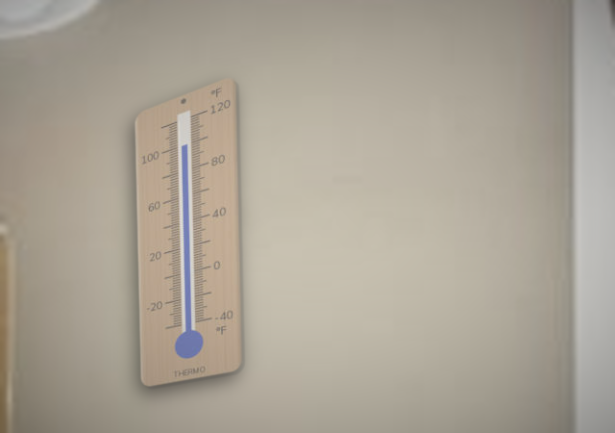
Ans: 100 (°F)
